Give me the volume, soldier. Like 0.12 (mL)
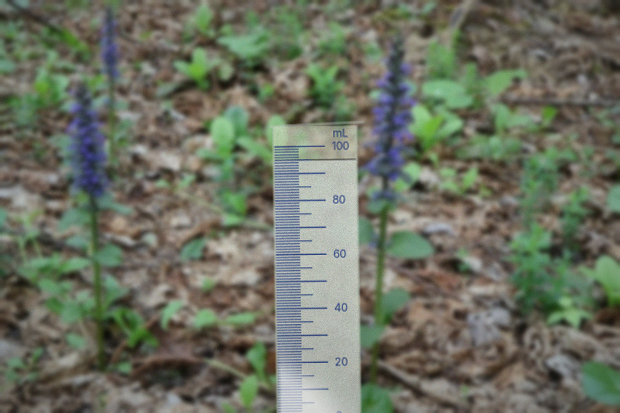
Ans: 95 (mL)
